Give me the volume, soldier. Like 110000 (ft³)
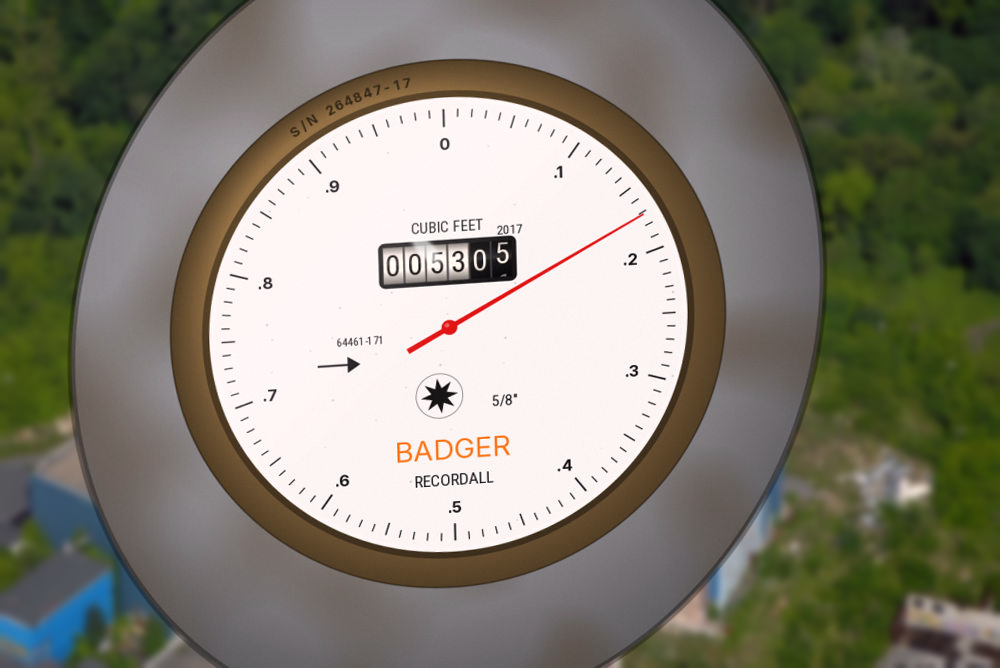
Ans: 5305.17 (ft³)
